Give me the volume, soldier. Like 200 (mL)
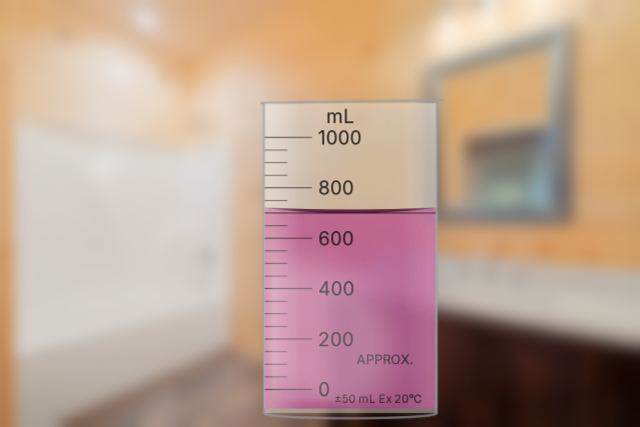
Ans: 700 (mL)
